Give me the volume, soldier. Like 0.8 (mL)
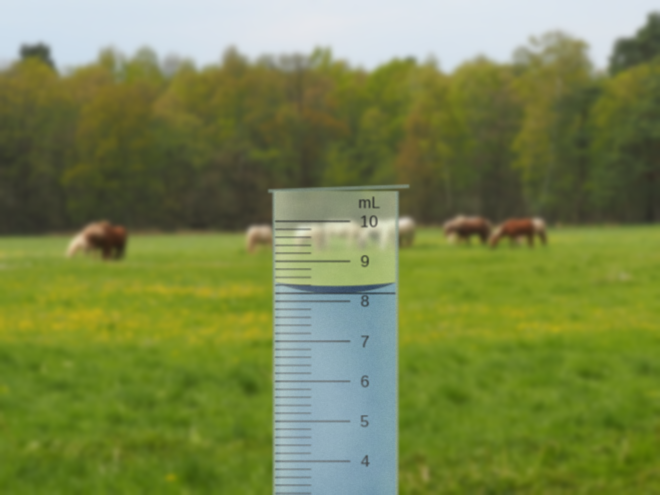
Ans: 8.2 (mL)
